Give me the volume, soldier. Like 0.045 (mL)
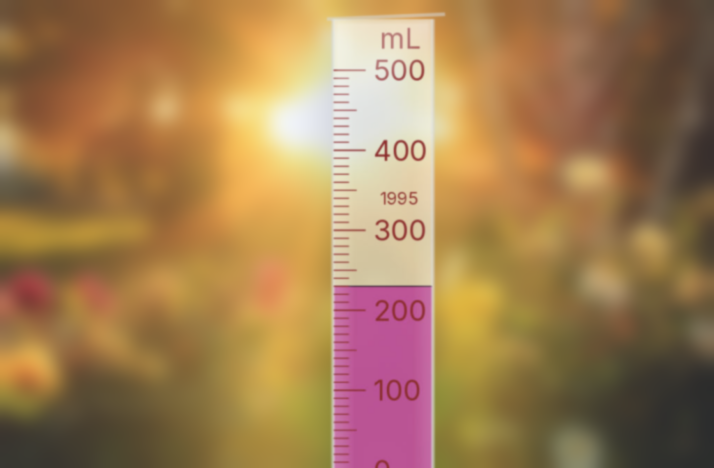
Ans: 230 (mL)
